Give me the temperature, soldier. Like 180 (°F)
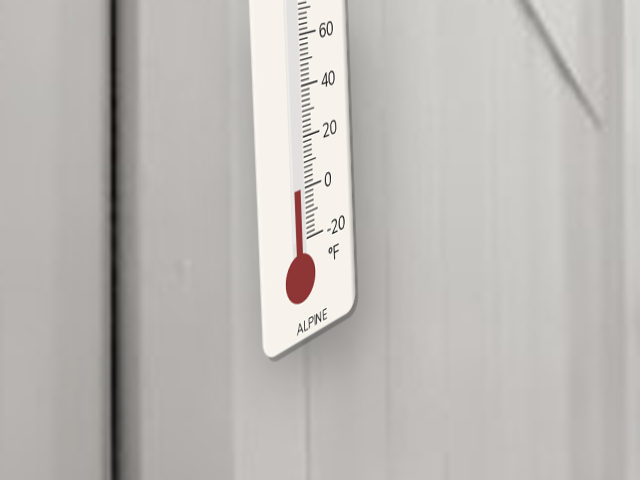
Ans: 0 (°F)
